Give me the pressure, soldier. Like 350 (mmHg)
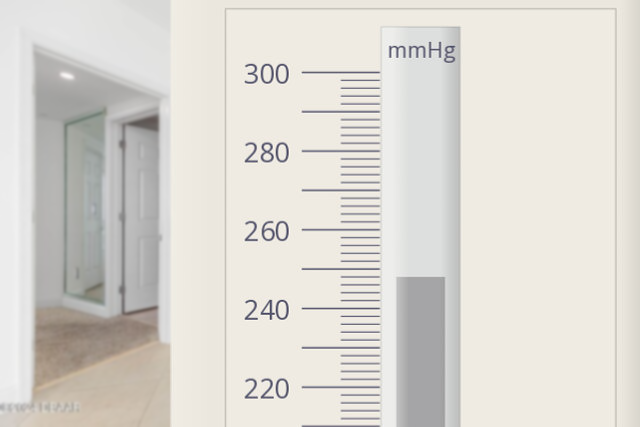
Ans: 248 (mmHg)
